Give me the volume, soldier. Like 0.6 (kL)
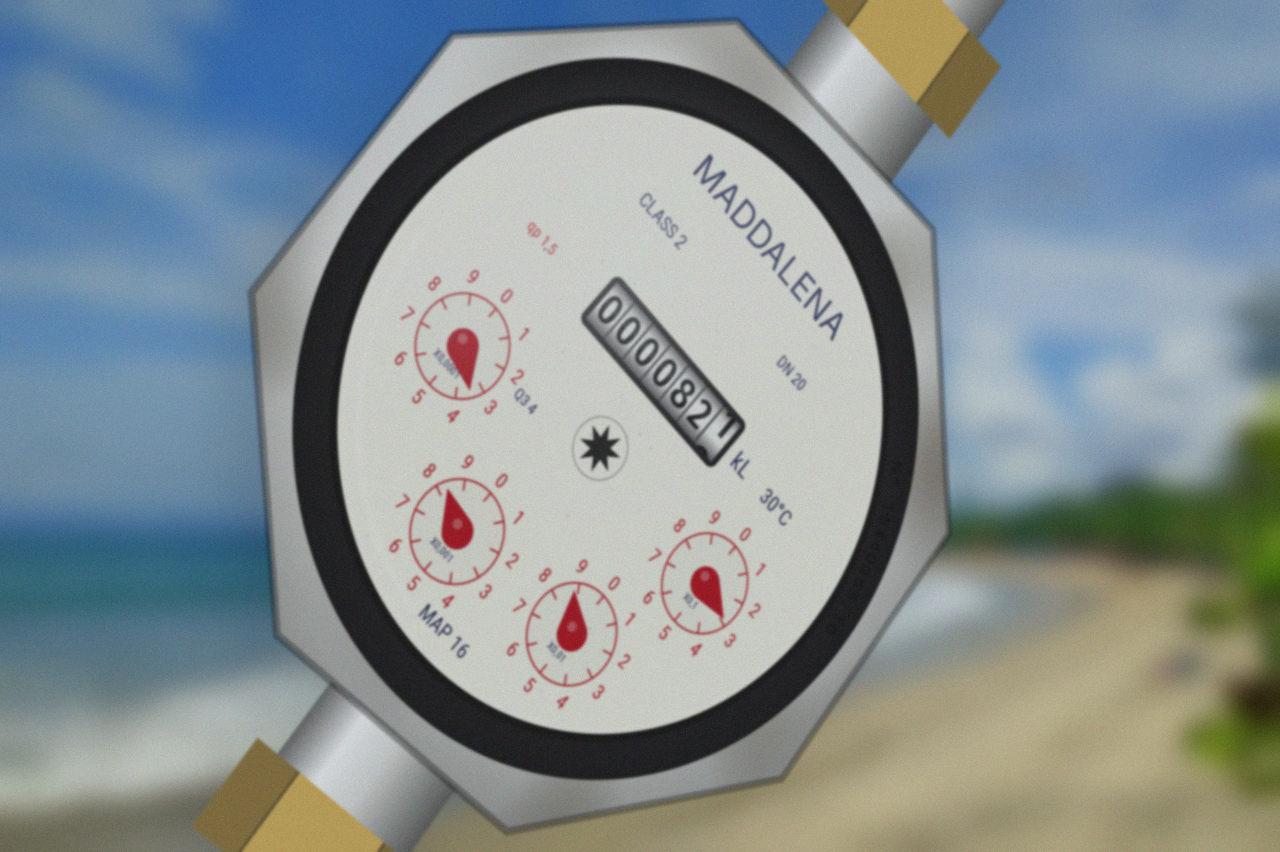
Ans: 821.2883 (kL)
